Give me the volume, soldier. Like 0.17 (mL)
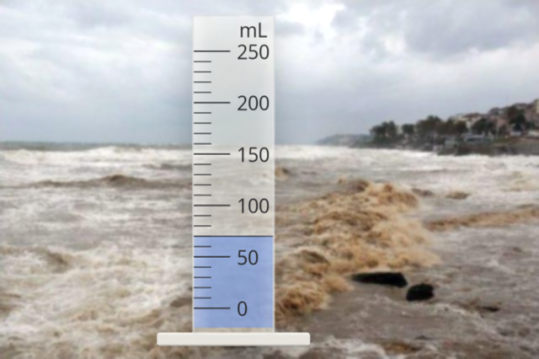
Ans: 70 (mL)
